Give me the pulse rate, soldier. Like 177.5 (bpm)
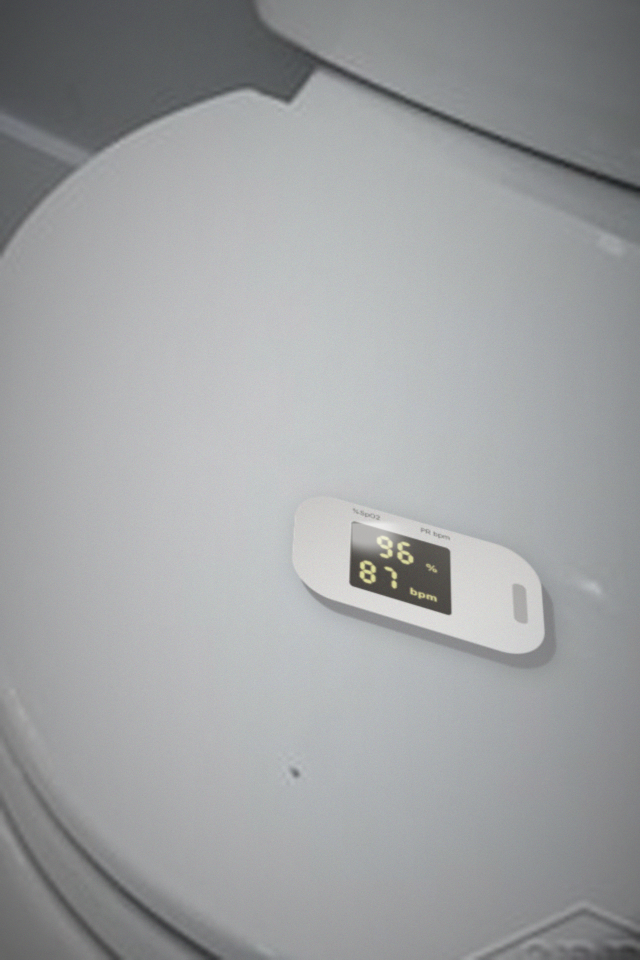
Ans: 87 (bpm)
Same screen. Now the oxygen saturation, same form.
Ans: 96 (%)
